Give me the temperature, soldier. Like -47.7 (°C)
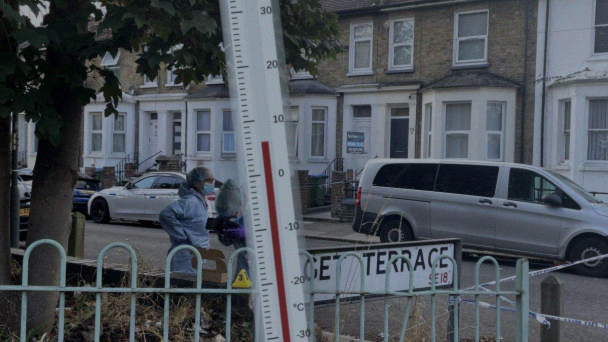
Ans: 6 (°C)
